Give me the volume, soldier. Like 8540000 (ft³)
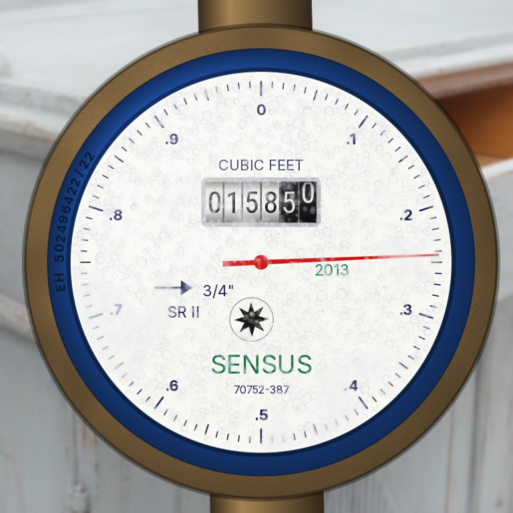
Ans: 15850.24 (ft³)
